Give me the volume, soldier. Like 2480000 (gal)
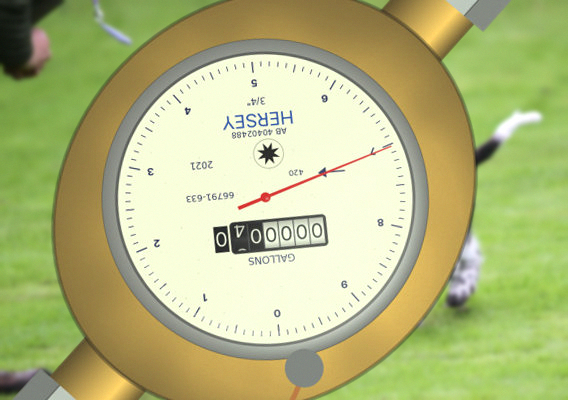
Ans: 37.0 (gal)
